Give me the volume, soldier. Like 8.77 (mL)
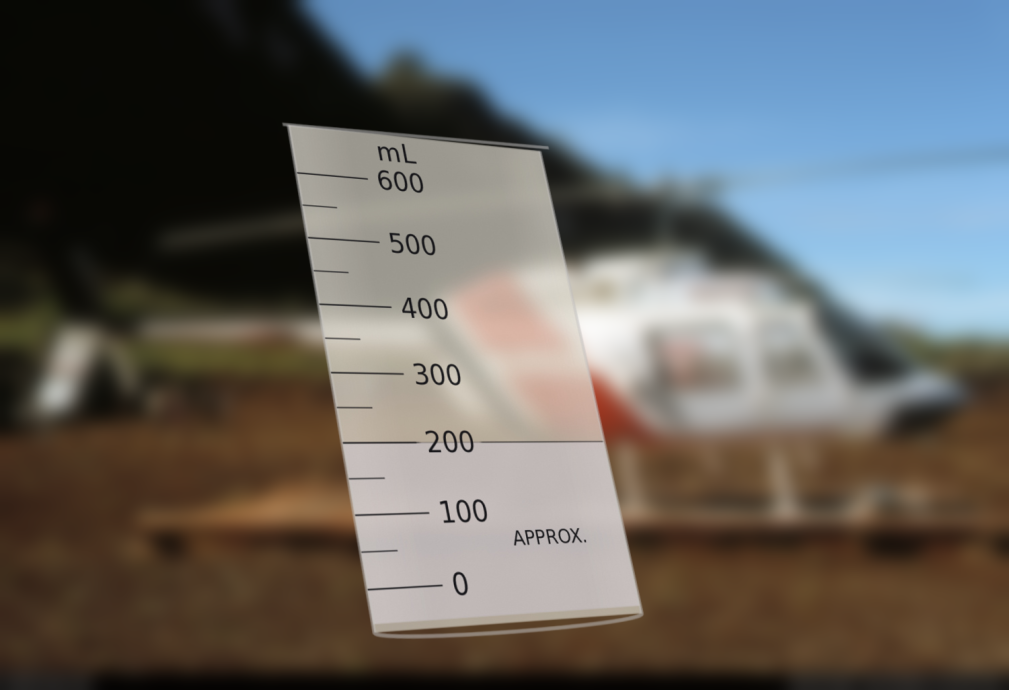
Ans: 200 (mL)
